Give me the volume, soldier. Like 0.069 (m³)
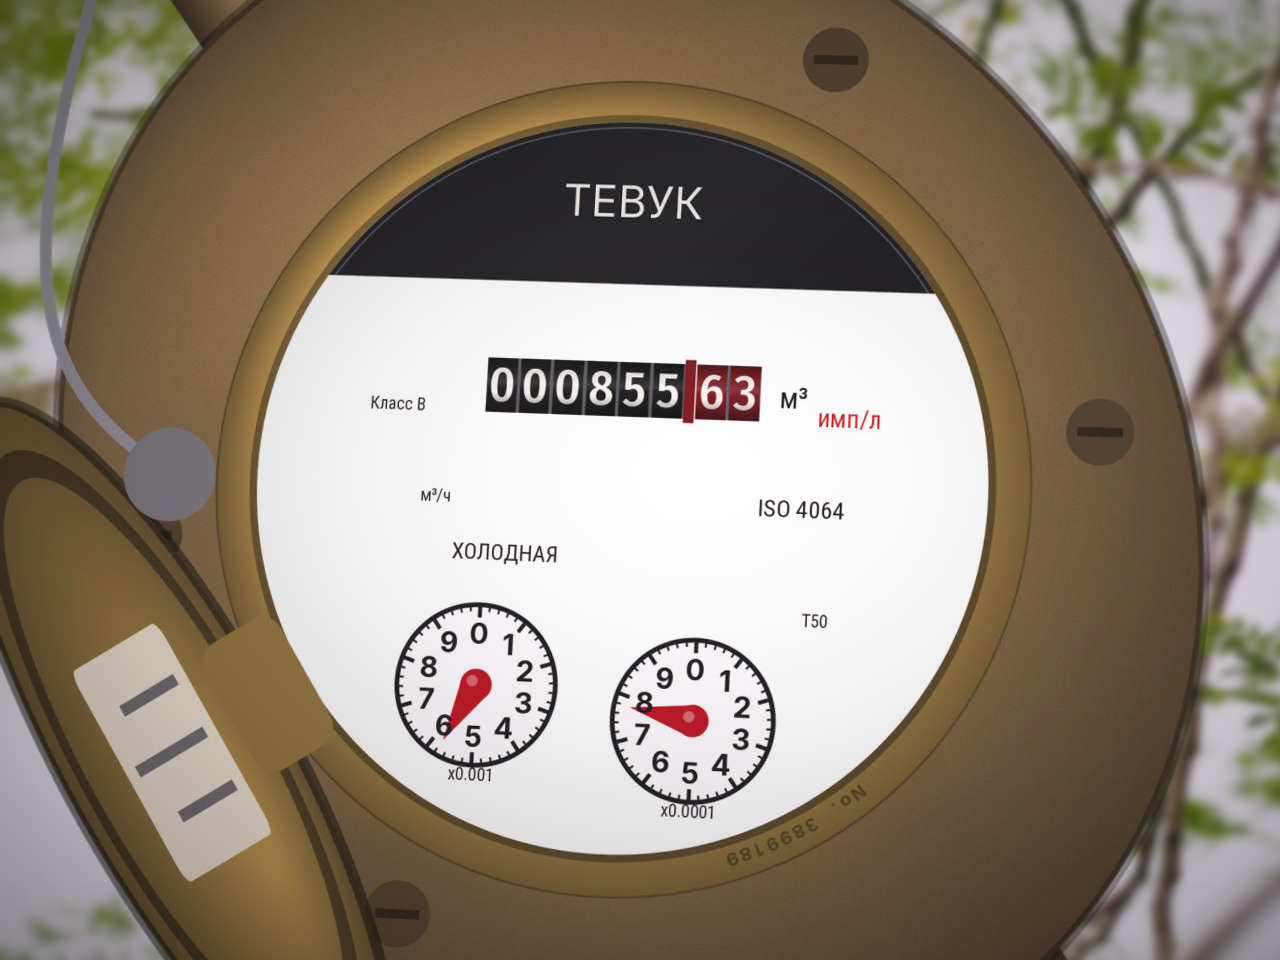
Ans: 855.6357 (m³)
